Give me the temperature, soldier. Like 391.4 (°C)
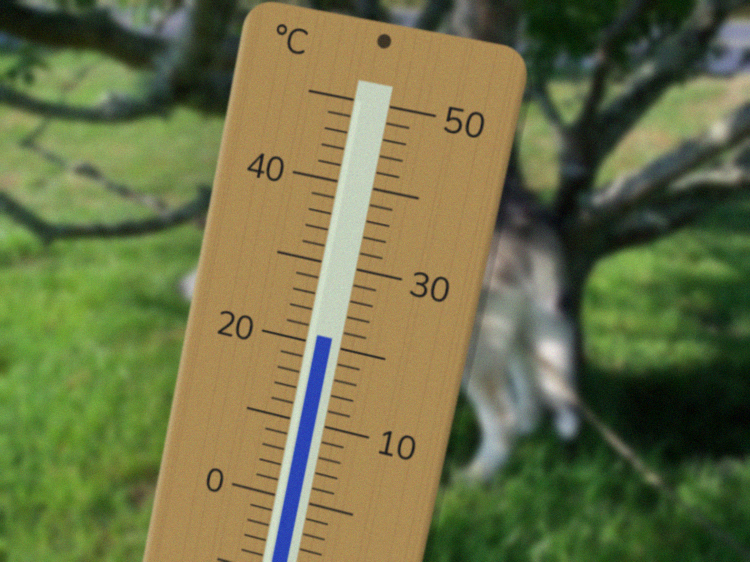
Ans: 21 (°C)
